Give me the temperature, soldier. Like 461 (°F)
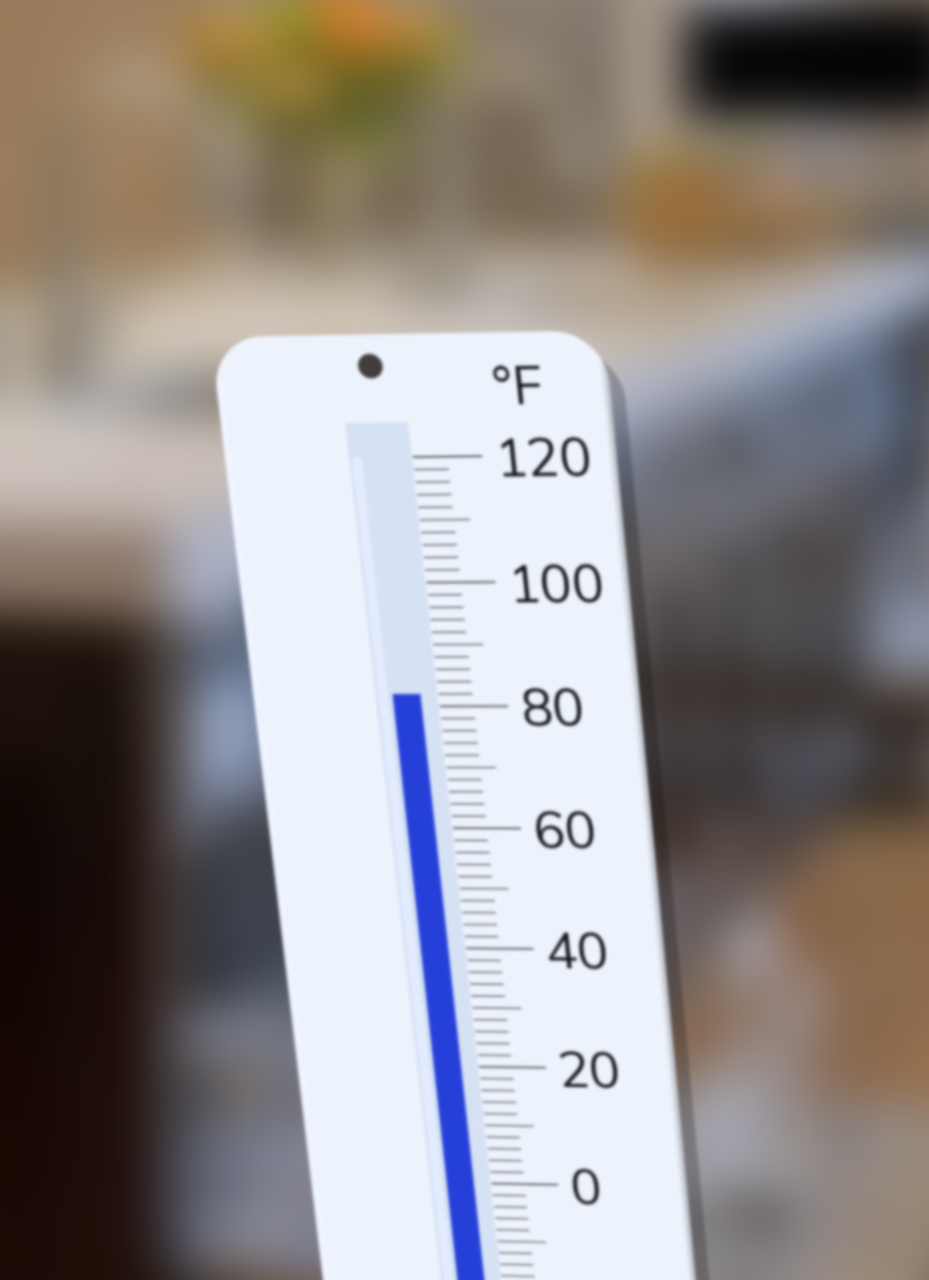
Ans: 82 (°F)
